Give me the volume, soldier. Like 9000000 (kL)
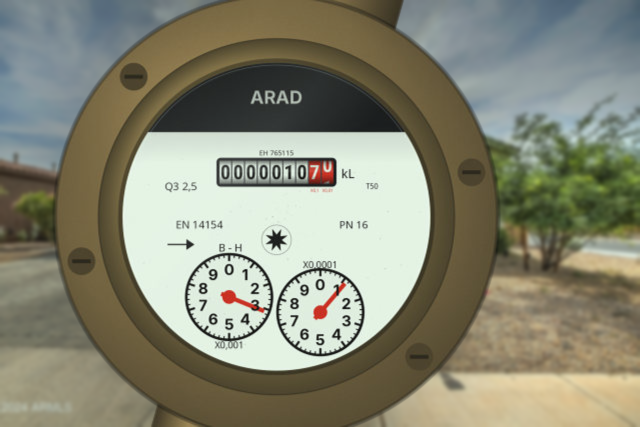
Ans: 10.7031 (kL)
